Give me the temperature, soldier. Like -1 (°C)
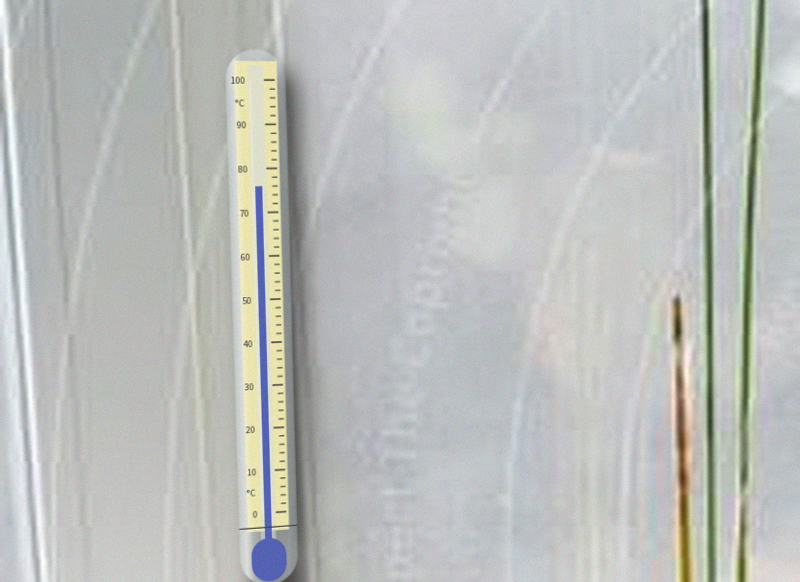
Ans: 76 (°C)
